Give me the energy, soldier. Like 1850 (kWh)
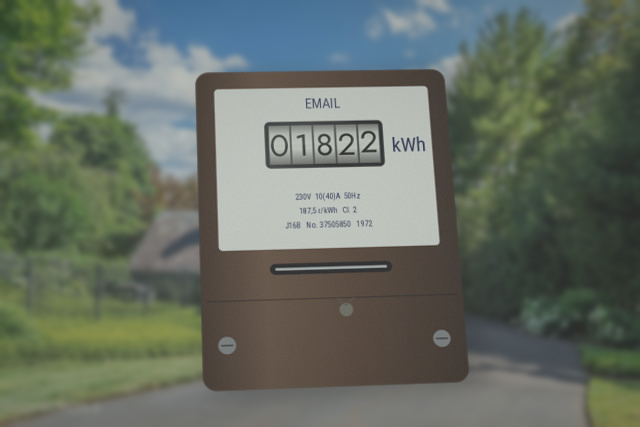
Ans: 1822 (kWh)
